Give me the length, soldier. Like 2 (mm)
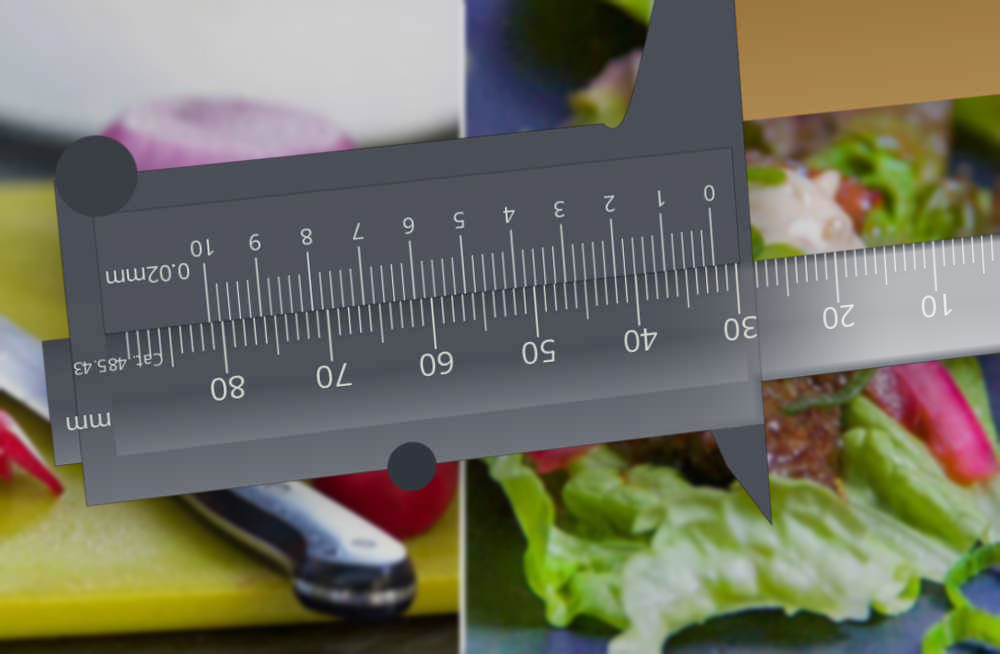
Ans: 32.2 (mm)
